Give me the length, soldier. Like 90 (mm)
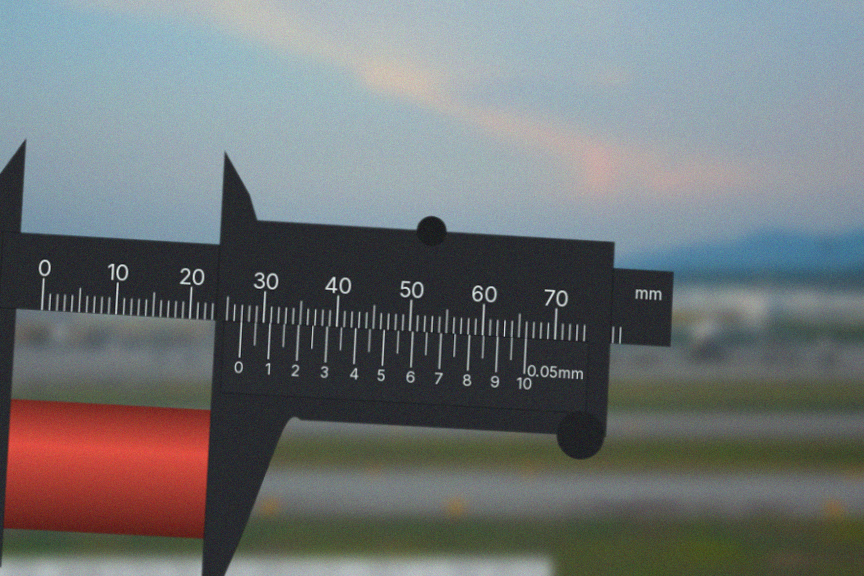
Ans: 27.0 (mm)
